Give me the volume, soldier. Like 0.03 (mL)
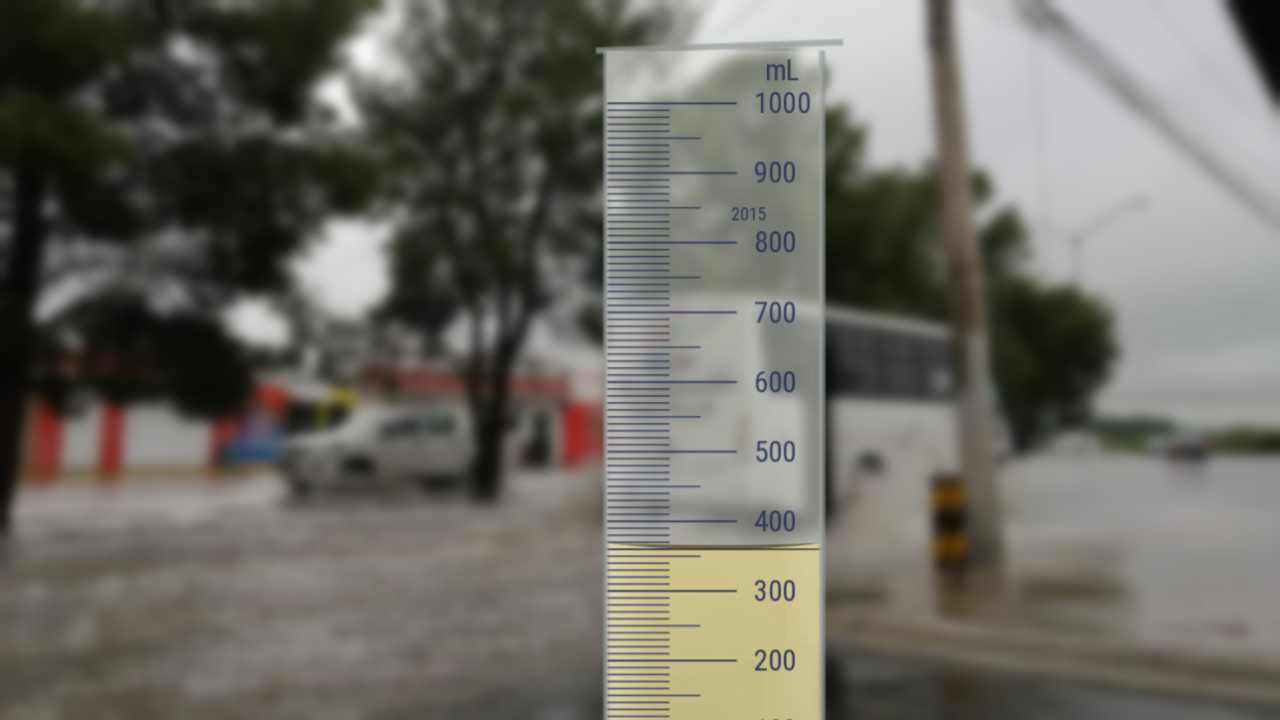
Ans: 360 (mL)
